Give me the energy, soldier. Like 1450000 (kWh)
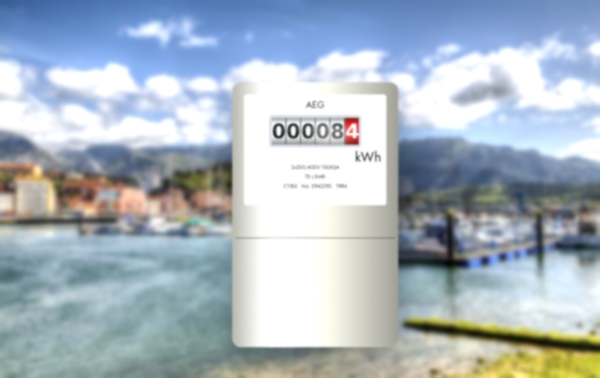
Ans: 8.4 (kWh)
